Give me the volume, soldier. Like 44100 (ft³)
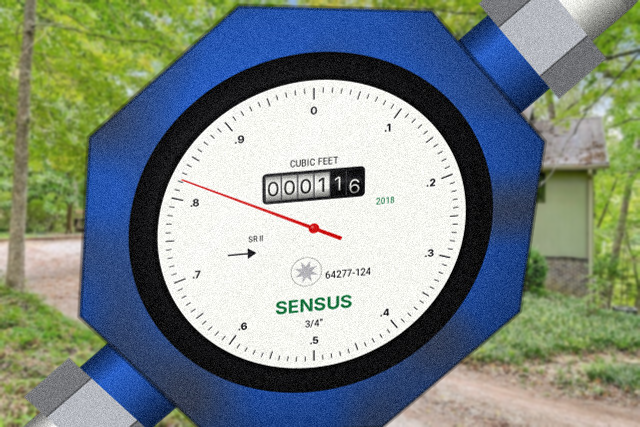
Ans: 115.82 (ft³)
